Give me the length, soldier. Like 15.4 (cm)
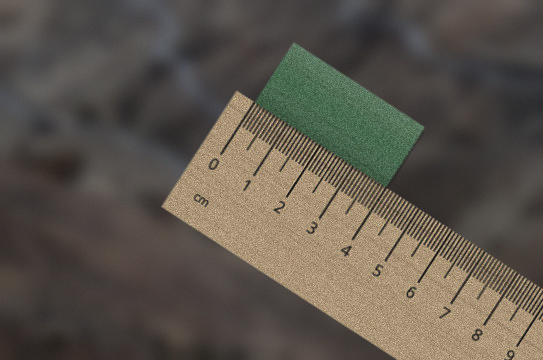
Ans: 4 (cm)
